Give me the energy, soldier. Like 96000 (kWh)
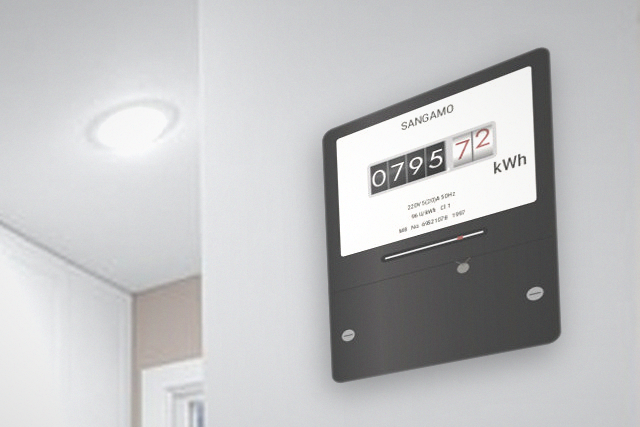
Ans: 795.72 (kWh)
